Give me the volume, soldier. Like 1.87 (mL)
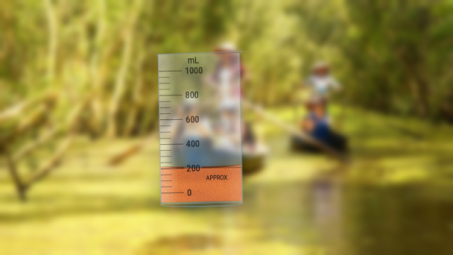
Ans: 200 (mL)
